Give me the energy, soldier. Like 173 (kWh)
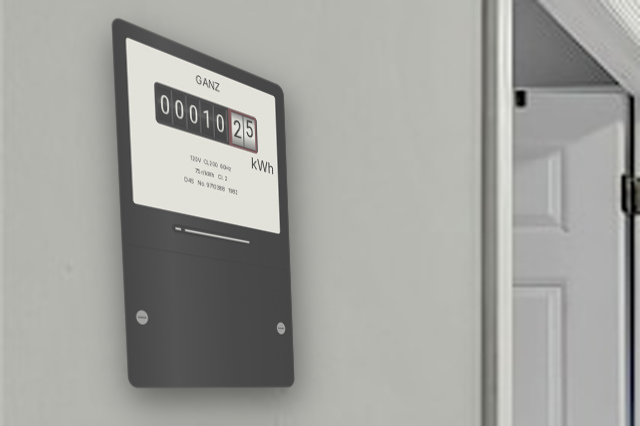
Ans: 10.25 (kWh)
